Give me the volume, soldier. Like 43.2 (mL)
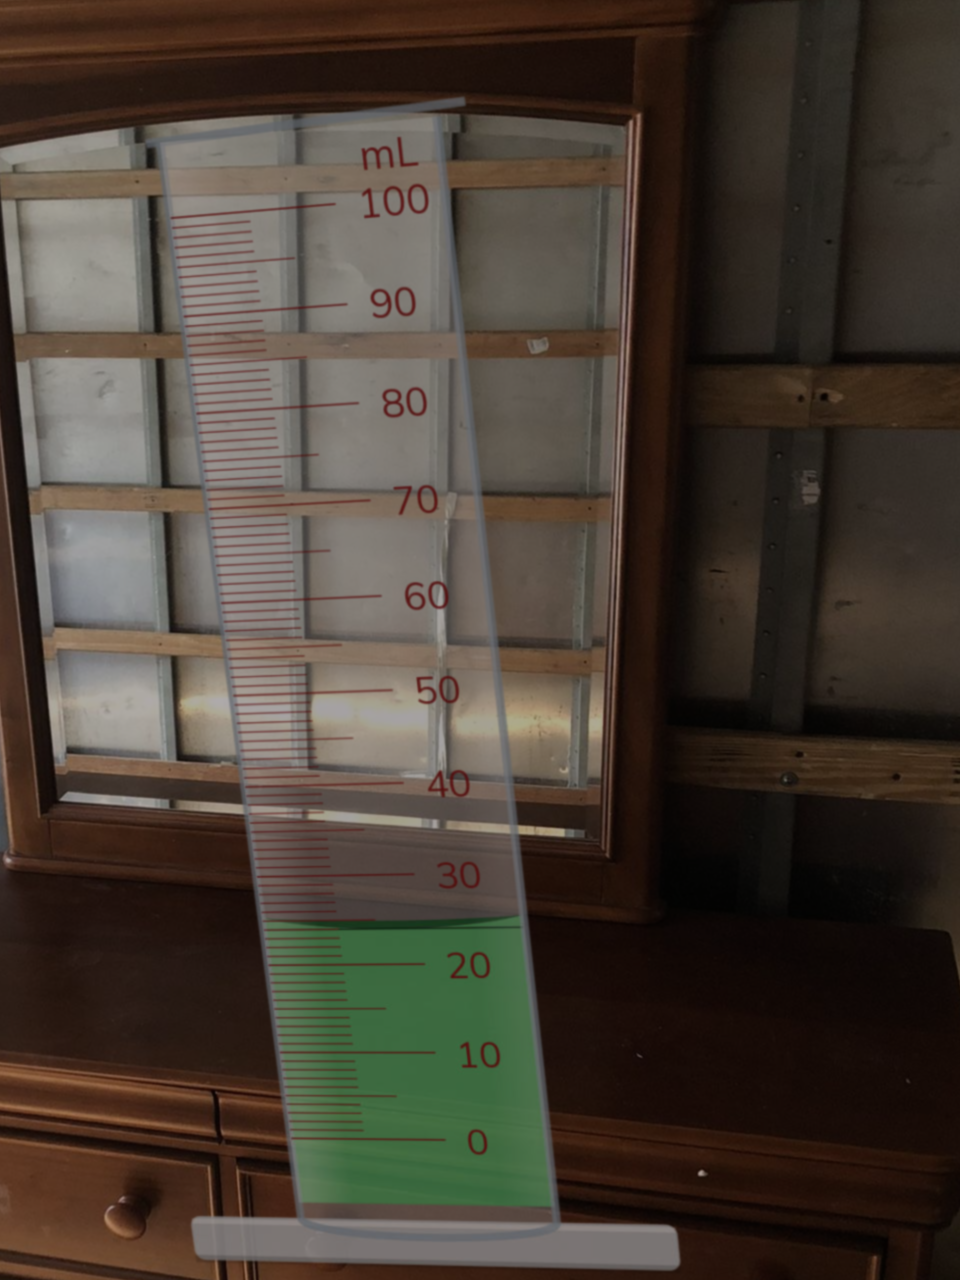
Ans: 24 (mL)
